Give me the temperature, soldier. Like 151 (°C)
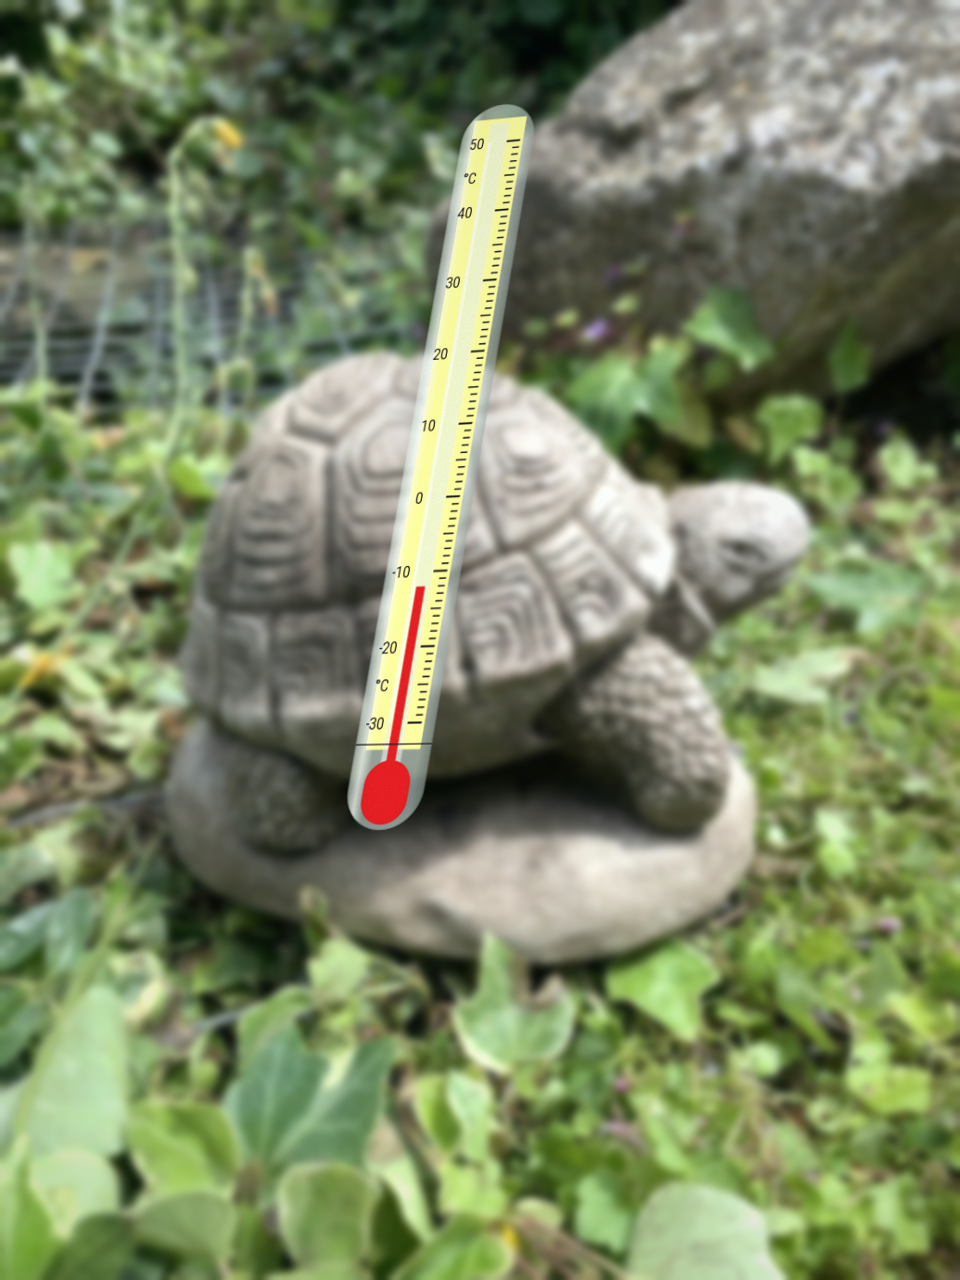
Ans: -12 (°C)
